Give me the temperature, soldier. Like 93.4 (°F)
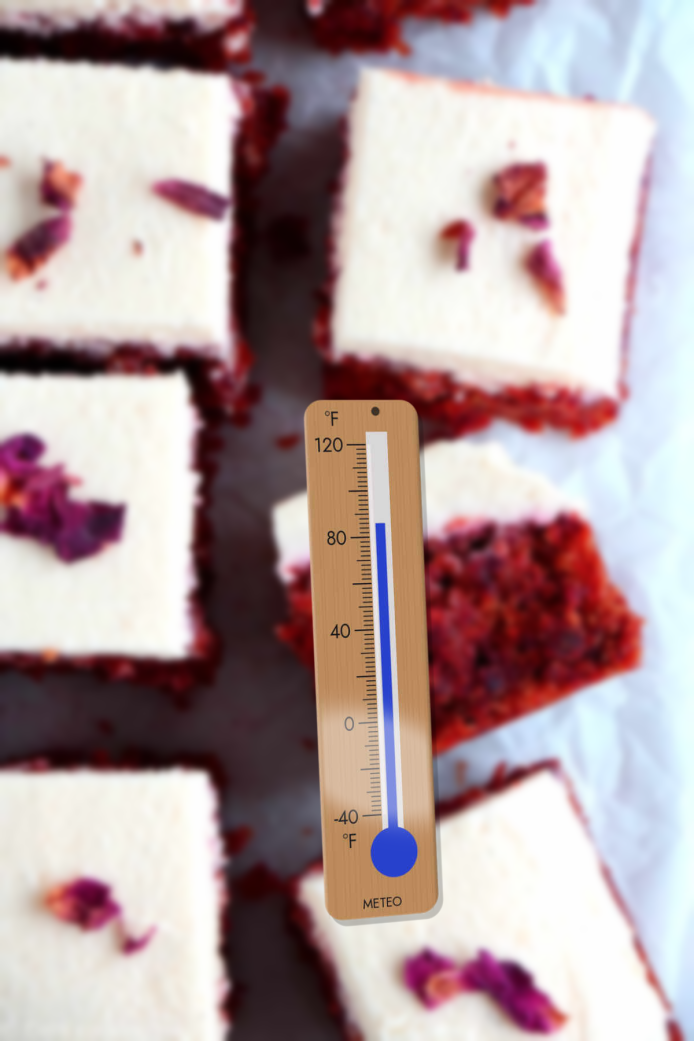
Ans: 86 (°F)
